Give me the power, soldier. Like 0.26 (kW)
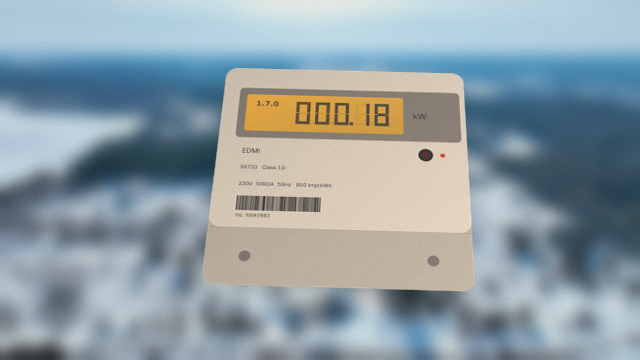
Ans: 0.18 (kW)
